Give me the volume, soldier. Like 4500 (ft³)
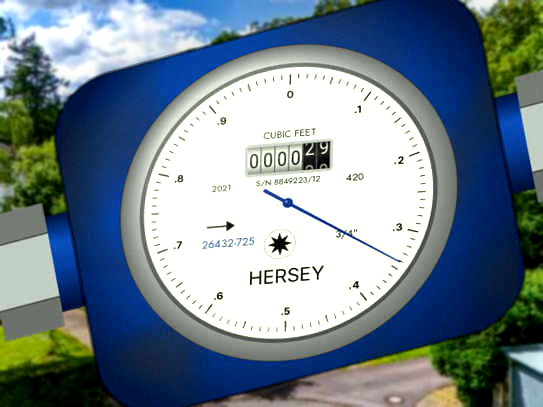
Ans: 29.34 (ft³)
